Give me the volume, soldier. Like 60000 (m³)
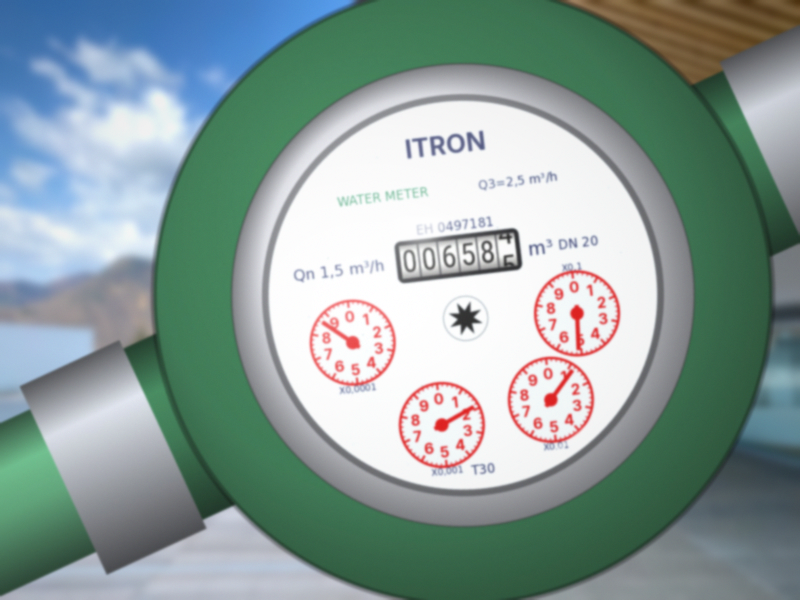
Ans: 6584.5118 (m³)
